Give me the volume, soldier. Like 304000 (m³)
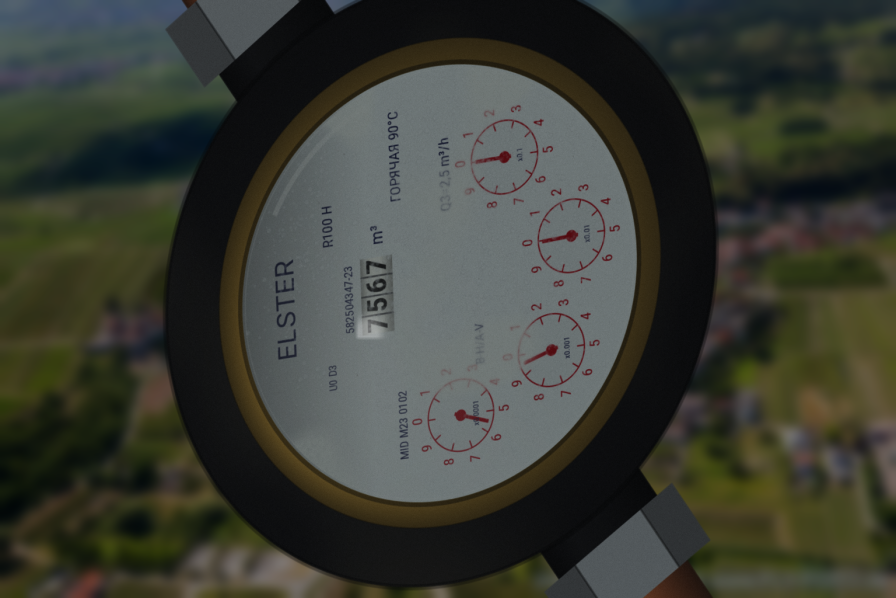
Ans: 7566.9995 (m³)
